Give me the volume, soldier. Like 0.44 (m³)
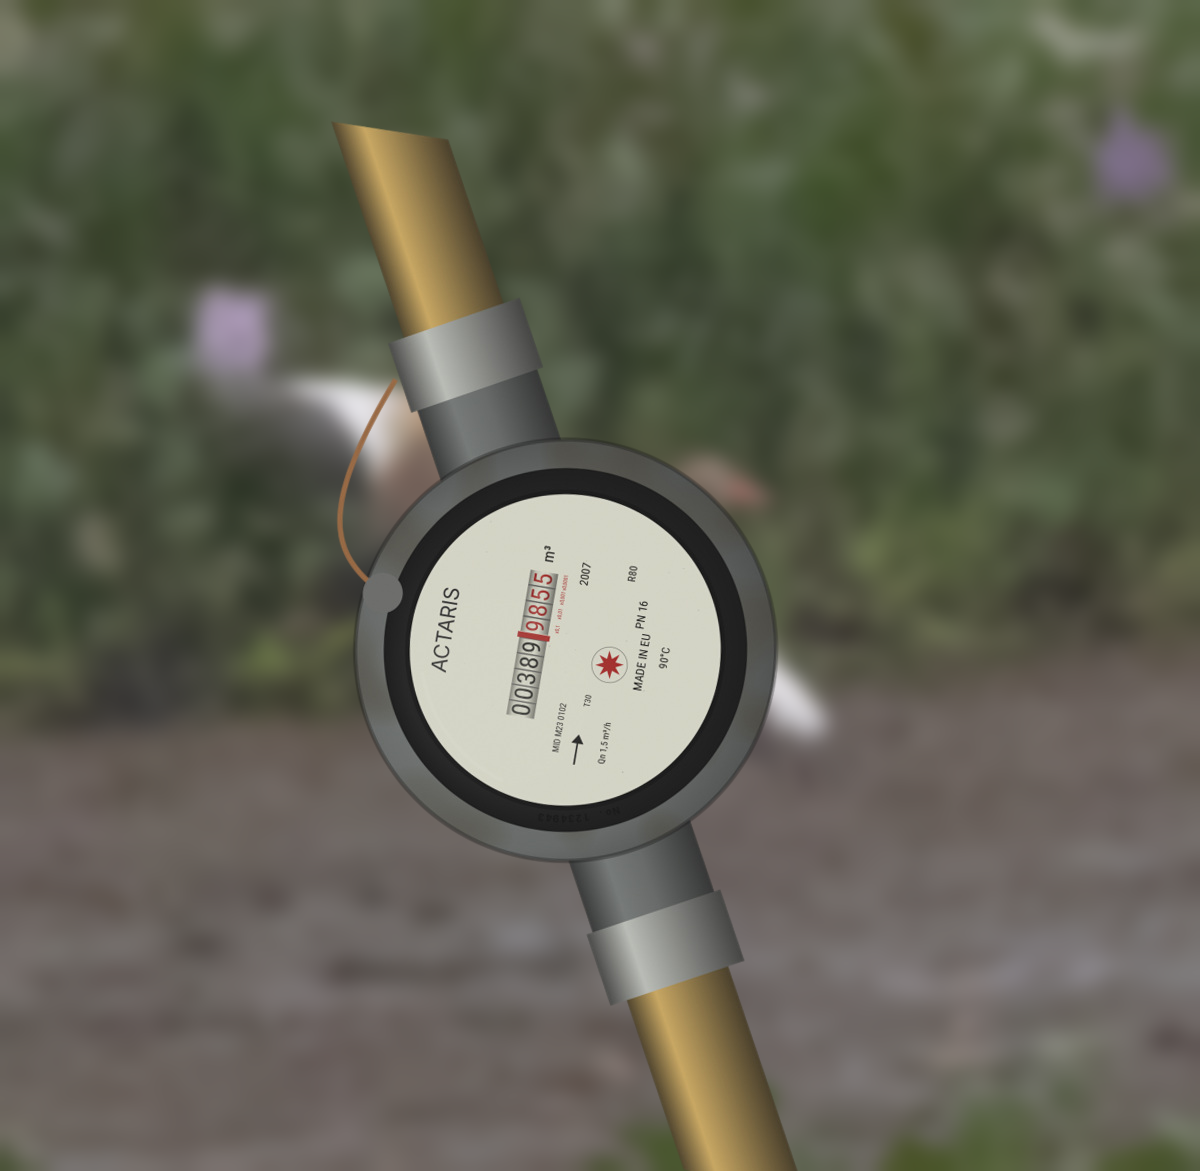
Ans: 389.9855 (m³)
